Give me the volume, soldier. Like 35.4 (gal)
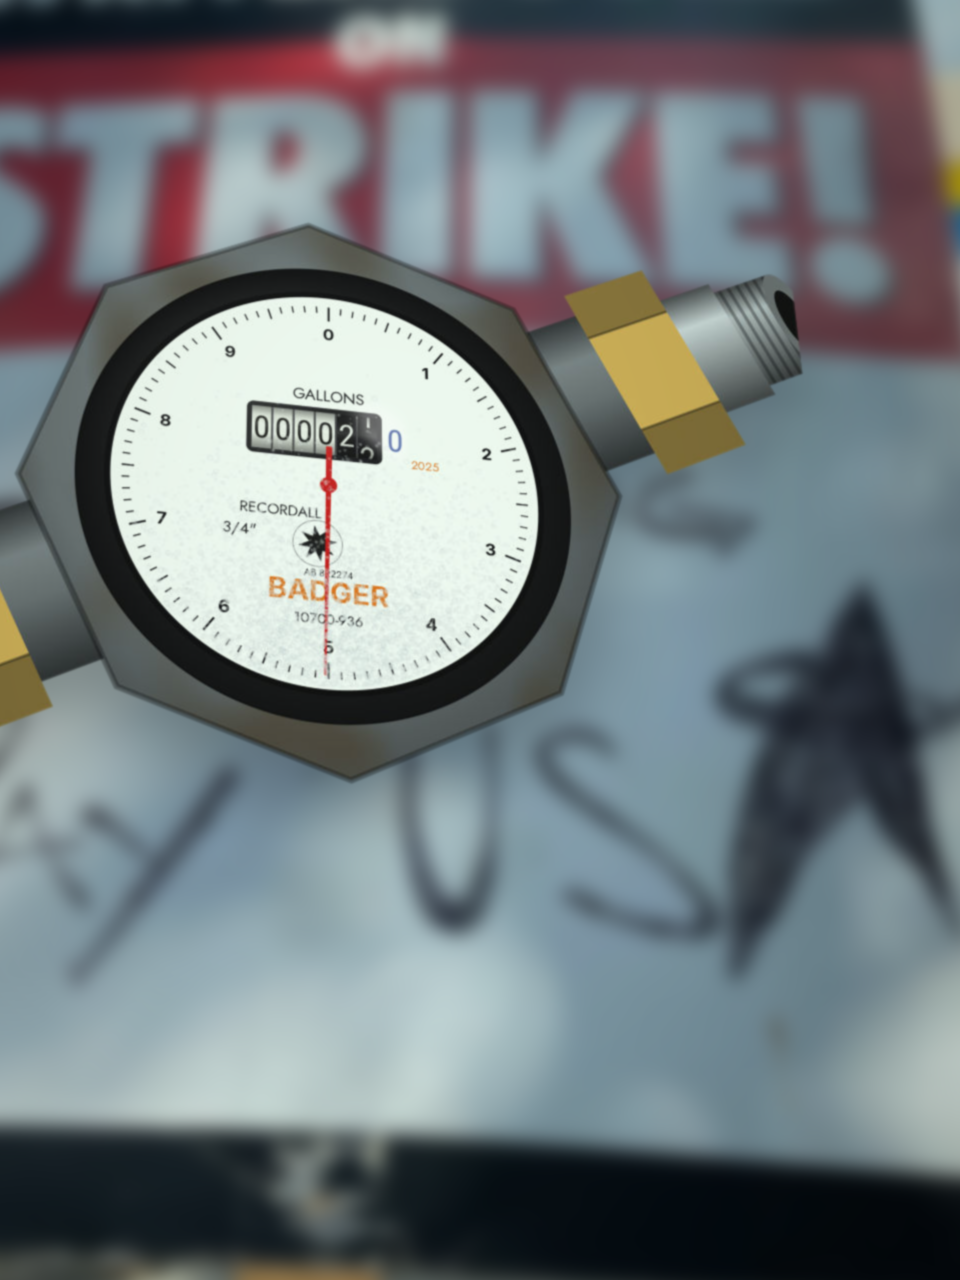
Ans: 215.0 (gal)
